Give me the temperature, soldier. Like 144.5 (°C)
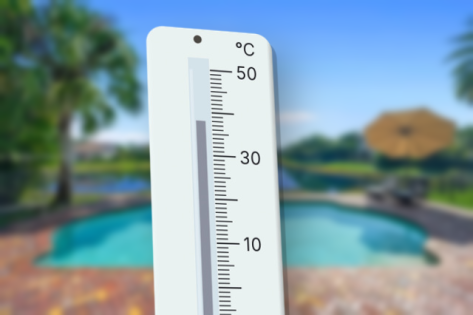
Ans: 38 (°C)
